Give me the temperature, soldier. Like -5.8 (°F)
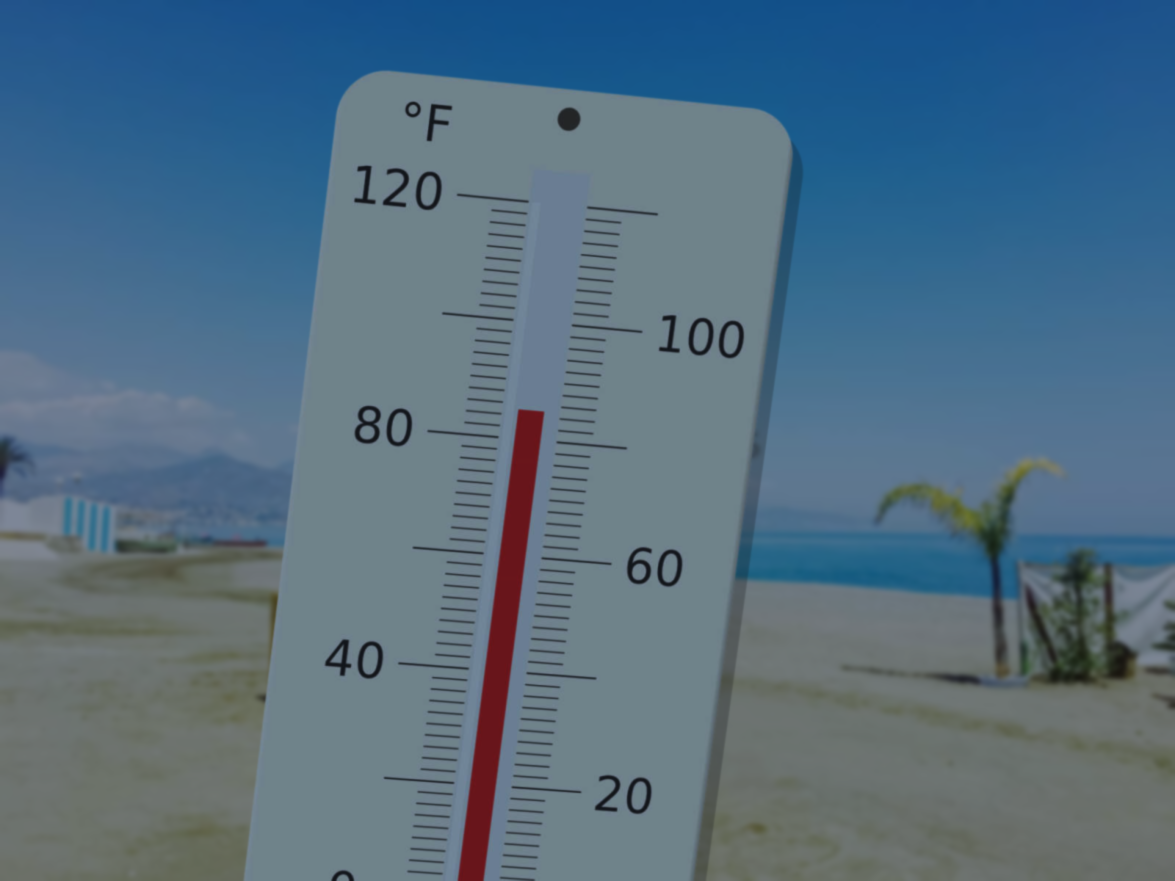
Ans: 85 (°F)
